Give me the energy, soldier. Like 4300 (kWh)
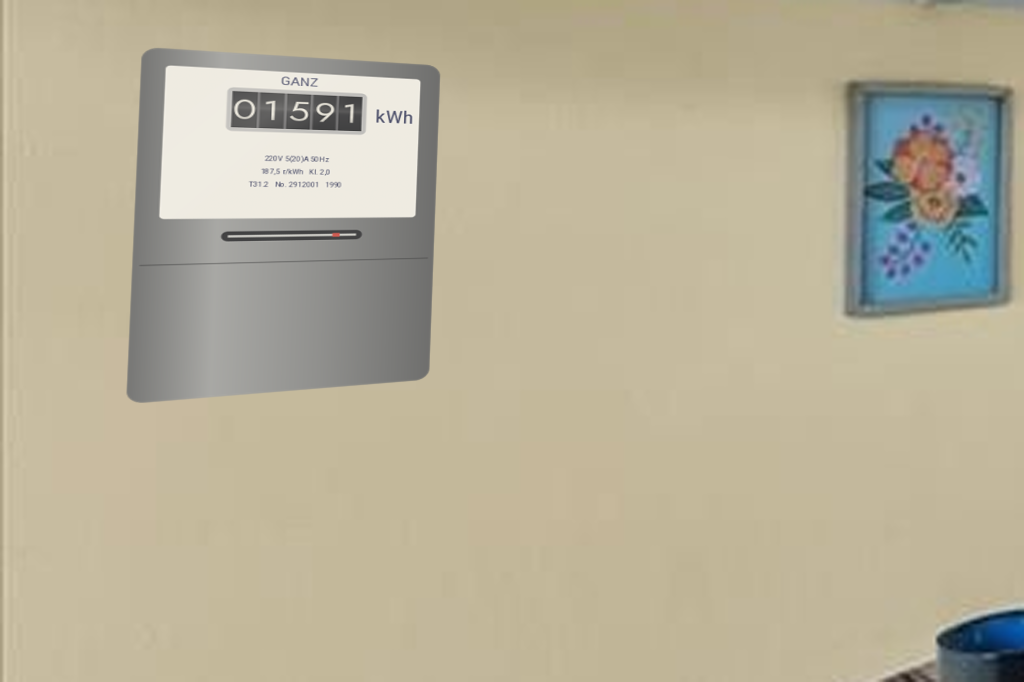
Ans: 1591 (kWh)
